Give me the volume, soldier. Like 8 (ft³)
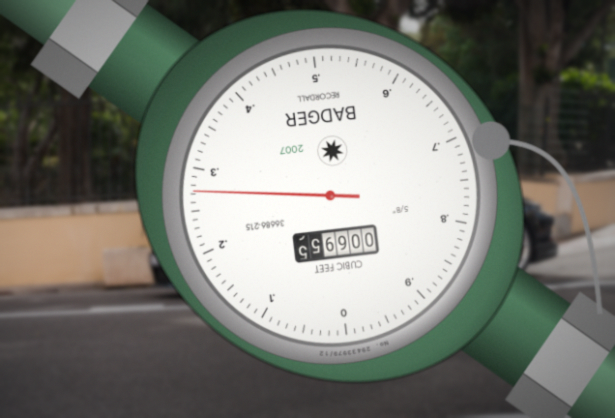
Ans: 6955.27 (ft³)
